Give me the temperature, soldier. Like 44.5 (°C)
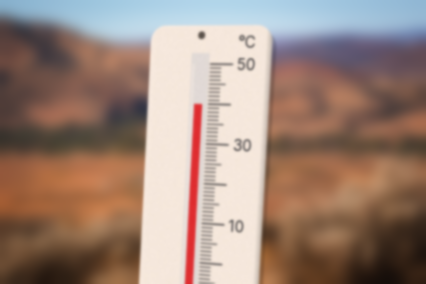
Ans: 40 (°C)
